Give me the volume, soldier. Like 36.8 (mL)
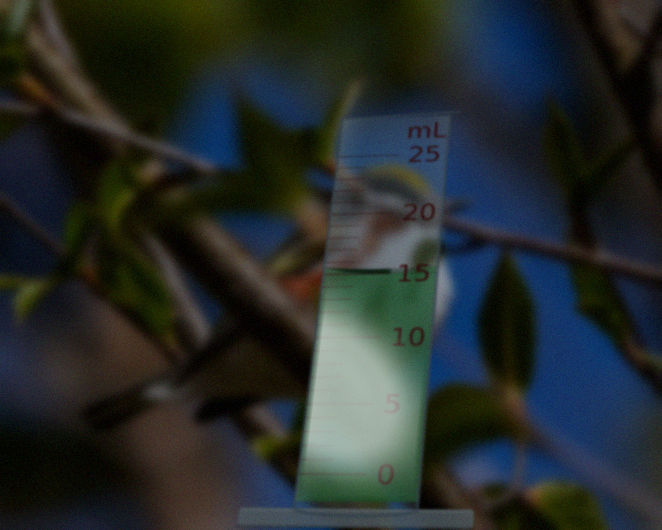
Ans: 15 (mL)
